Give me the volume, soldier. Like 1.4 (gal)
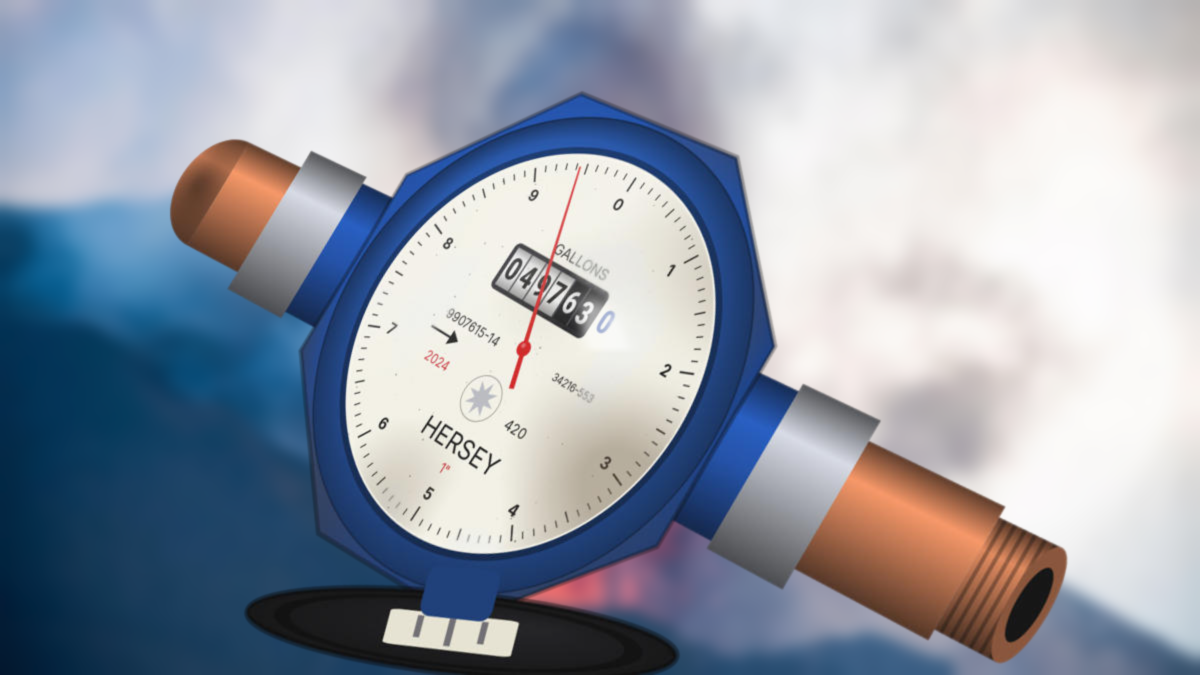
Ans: 497629.4 (gal)
